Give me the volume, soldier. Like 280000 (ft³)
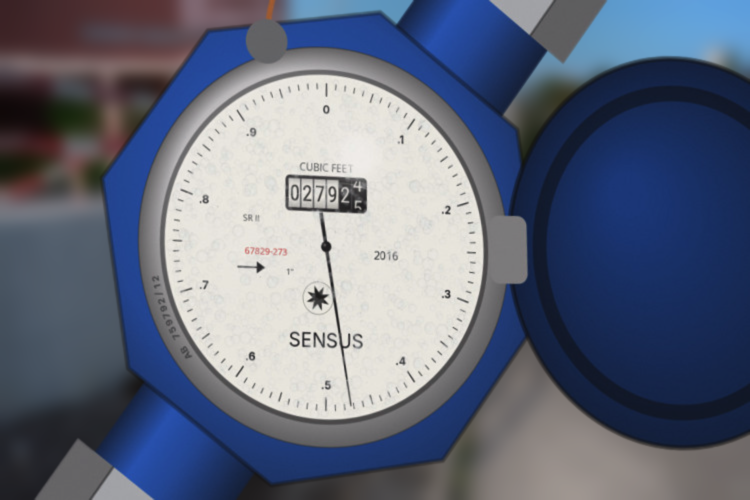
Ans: 27924.47 (ft³)
